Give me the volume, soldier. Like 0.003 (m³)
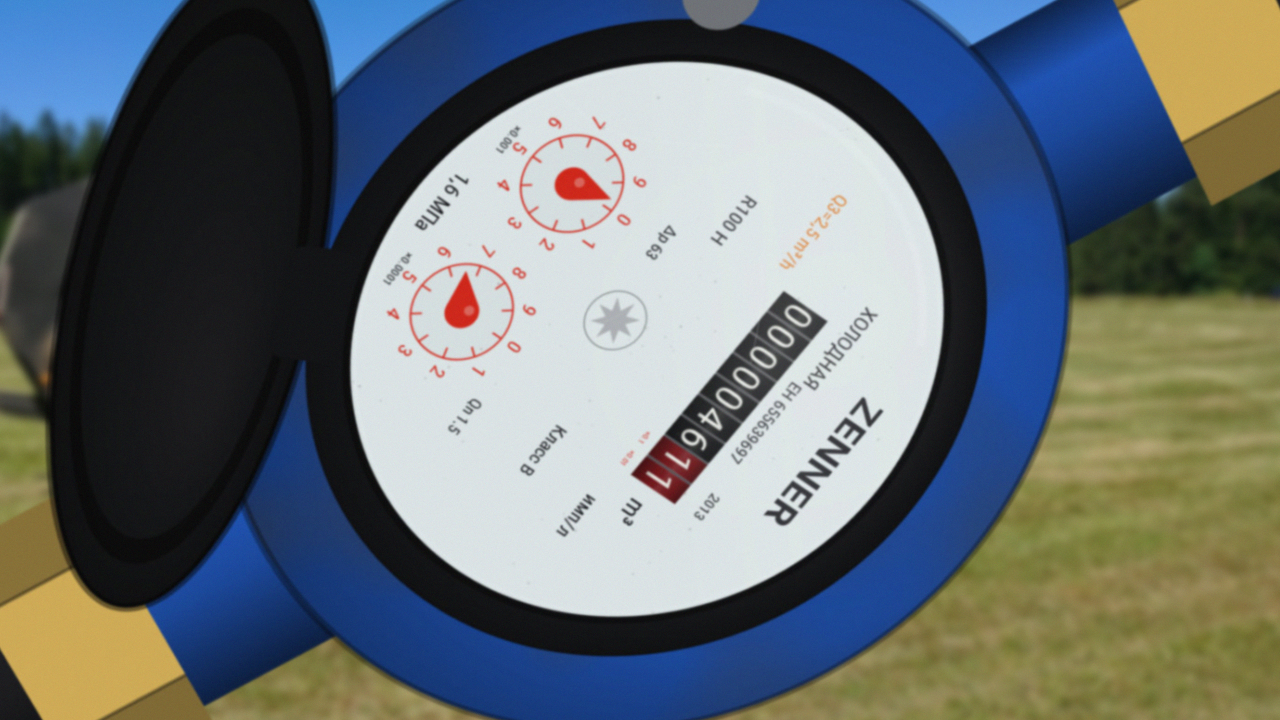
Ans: 46.1096 (m³)
